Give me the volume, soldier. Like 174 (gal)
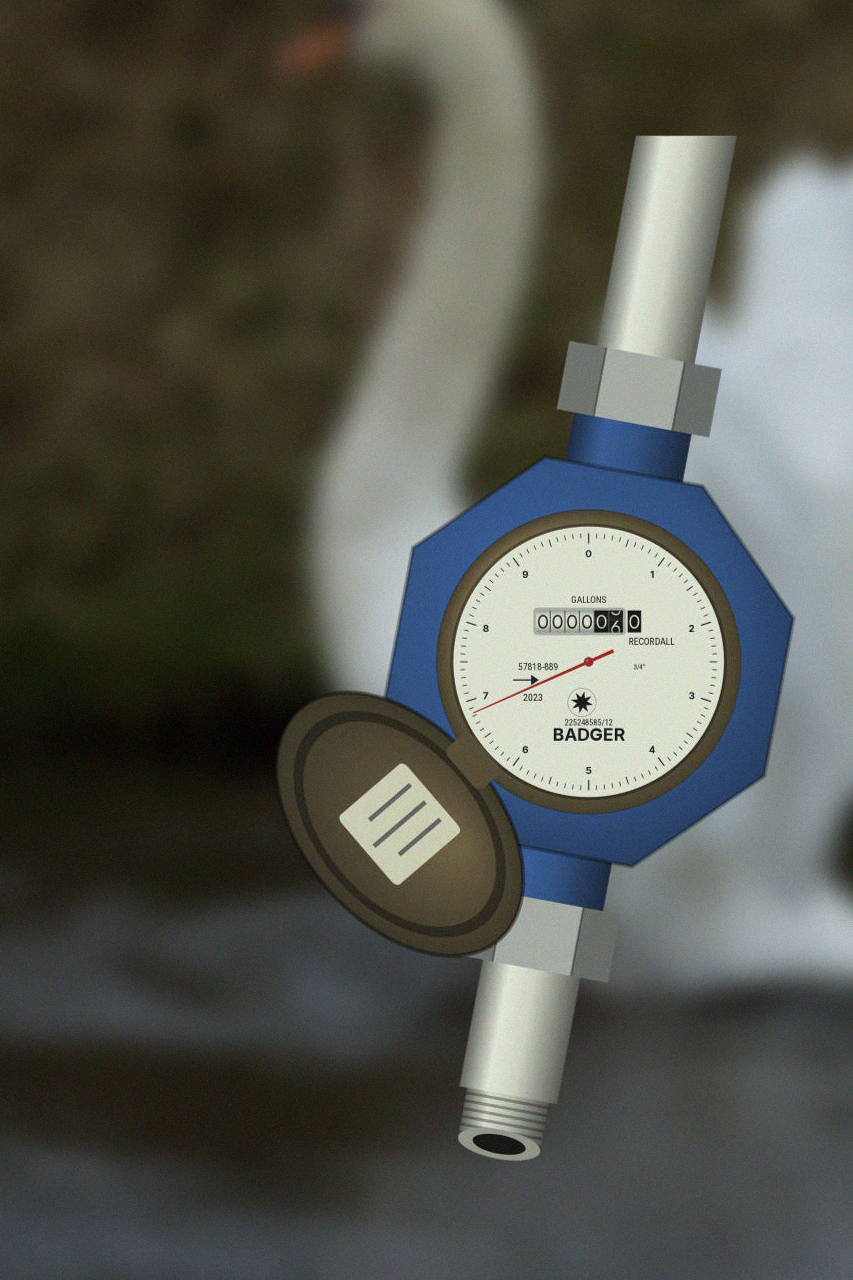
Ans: 56.8 (gal)
